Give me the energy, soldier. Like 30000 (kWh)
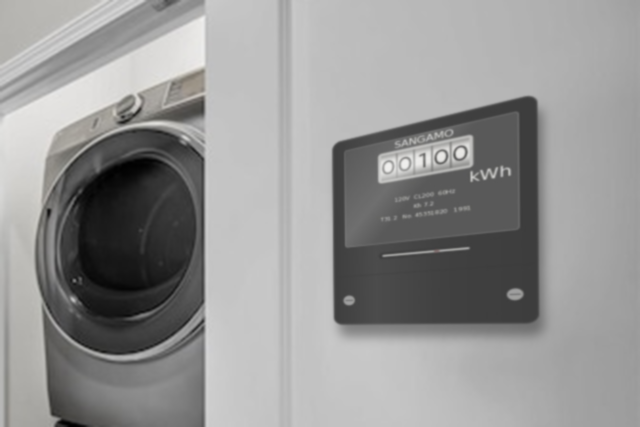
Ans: 100 (kWh)
